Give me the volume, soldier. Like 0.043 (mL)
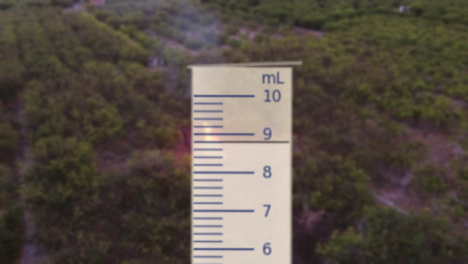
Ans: 8.8 (mL)
